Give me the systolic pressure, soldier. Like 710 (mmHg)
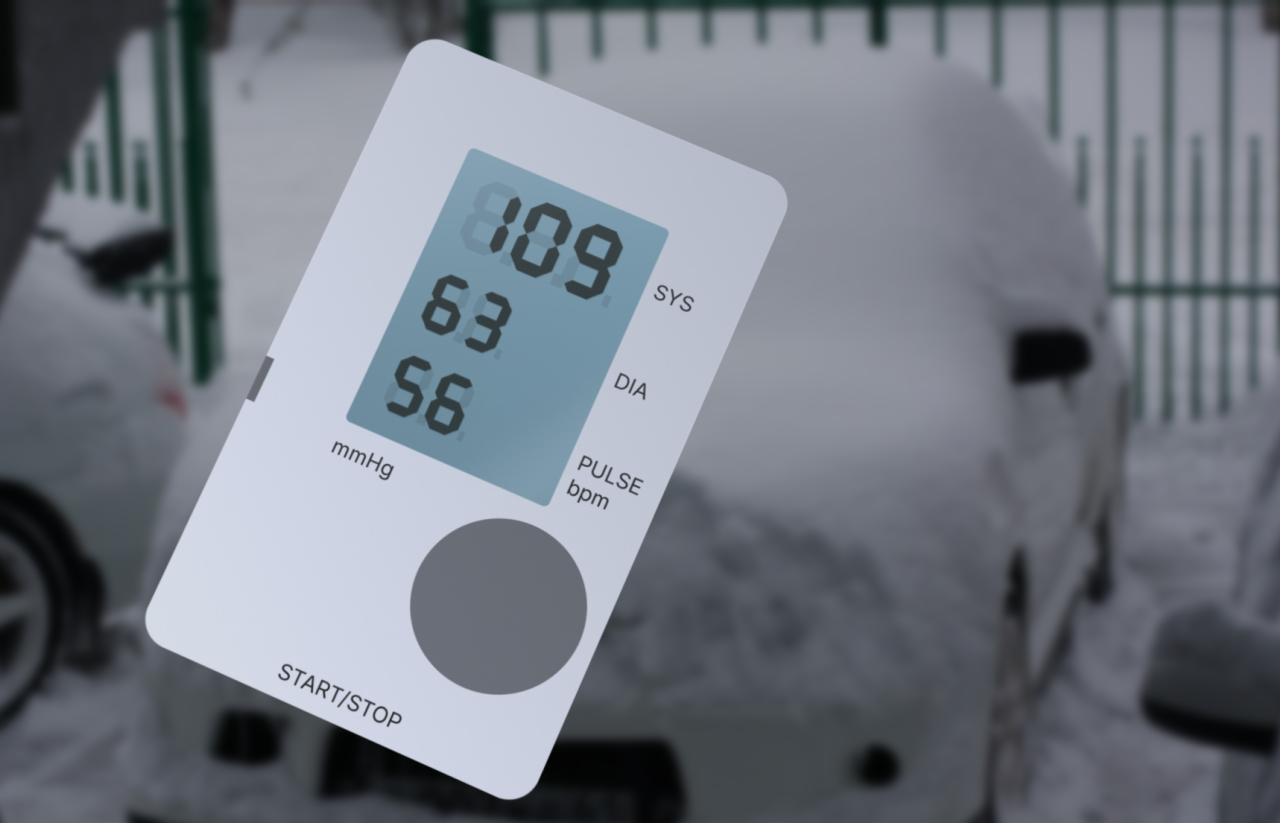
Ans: 109 (mmHg)
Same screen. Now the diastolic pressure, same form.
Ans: 63 (mmHg)
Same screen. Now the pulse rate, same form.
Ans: 56 (bpm)
